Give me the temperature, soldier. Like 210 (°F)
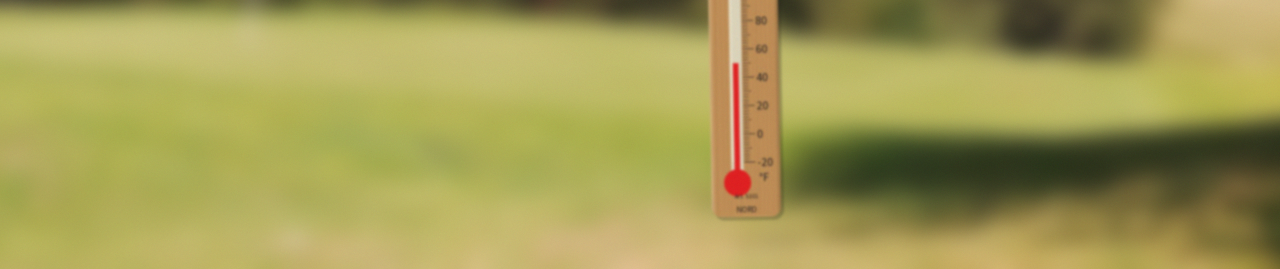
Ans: 50 (°F)
